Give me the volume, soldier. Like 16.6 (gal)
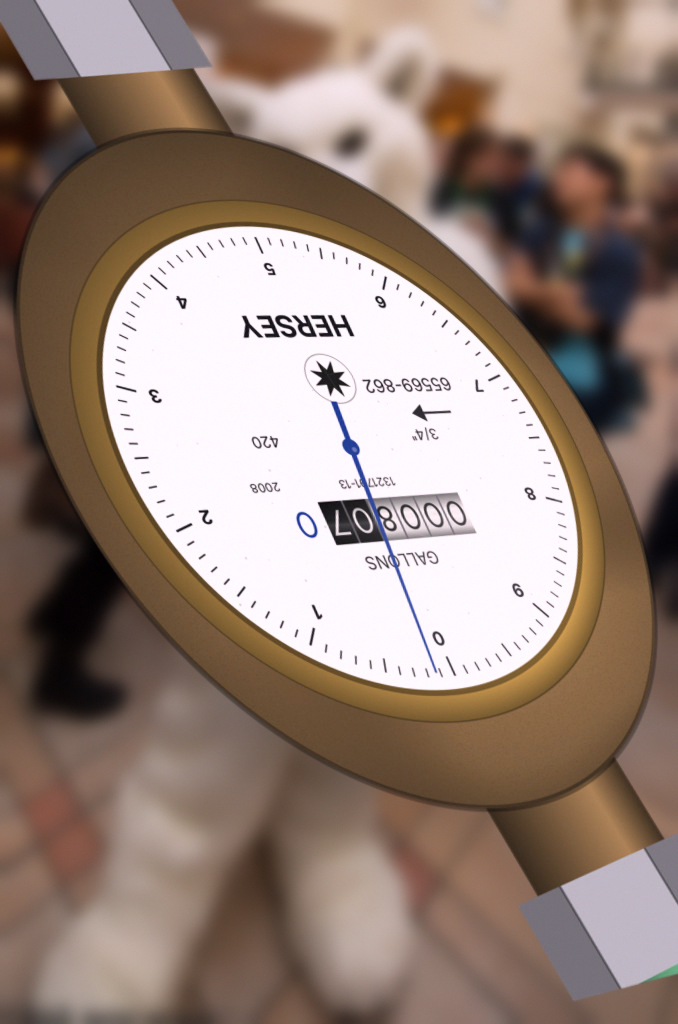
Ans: 8070.1 (gal)
